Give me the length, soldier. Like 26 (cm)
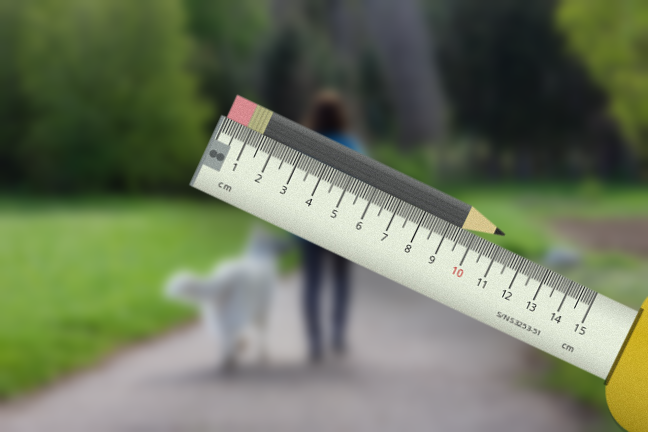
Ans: 11 (cm)
